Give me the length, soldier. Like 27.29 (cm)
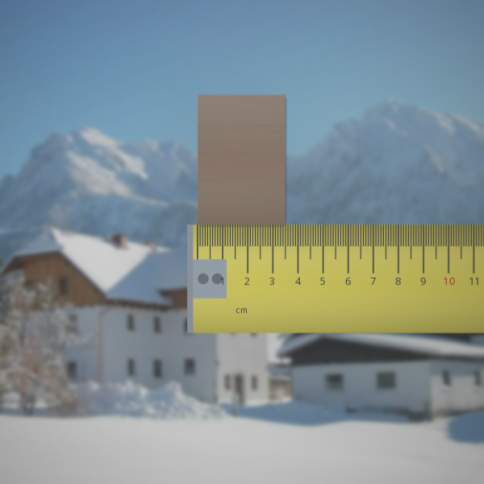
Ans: 3.5 (cm)
